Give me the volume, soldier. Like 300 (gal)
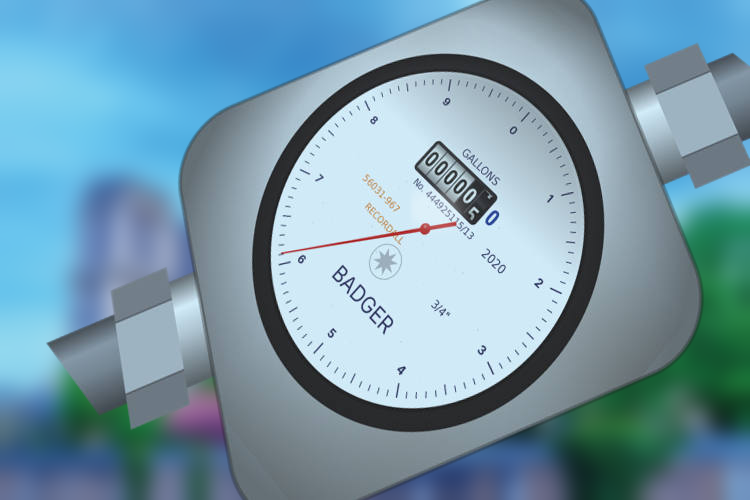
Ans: 46.1 (gal)
